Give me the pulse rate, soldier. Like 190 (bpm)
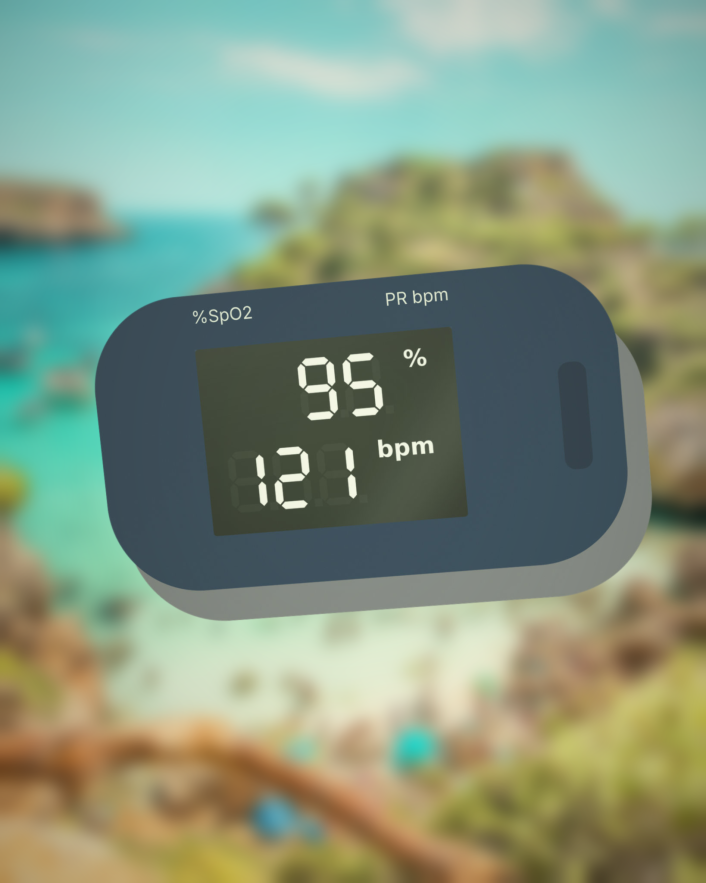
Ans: 121 (bpm)
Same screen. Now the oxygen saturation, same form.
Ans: 95 (%)
